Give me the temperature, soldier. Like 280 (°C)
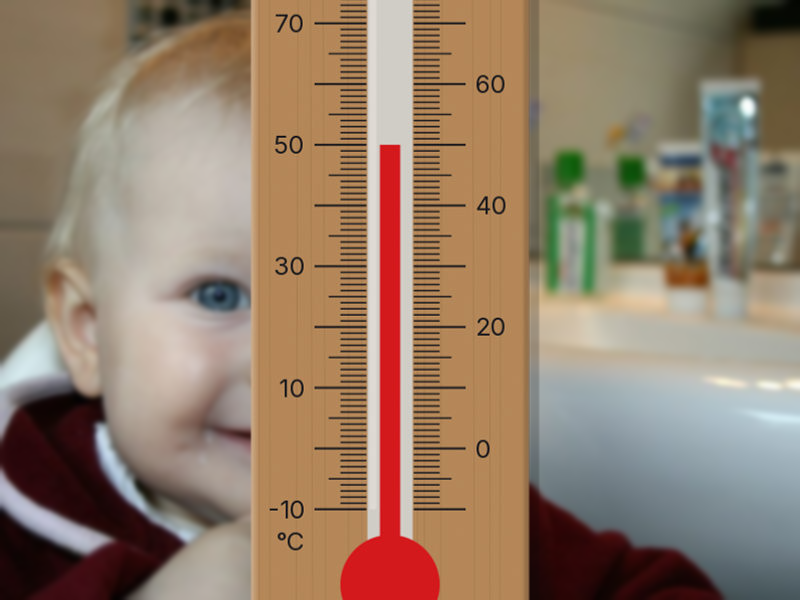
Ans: 50 (°C)
